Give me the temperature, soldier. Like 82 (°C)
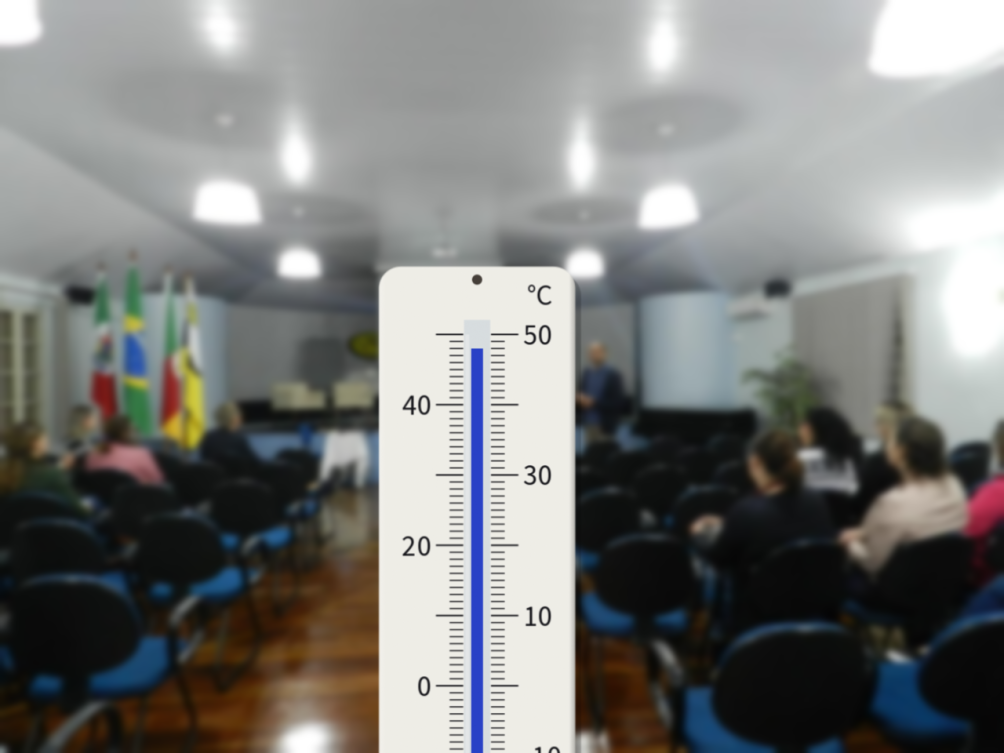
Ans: 48 (°C)
